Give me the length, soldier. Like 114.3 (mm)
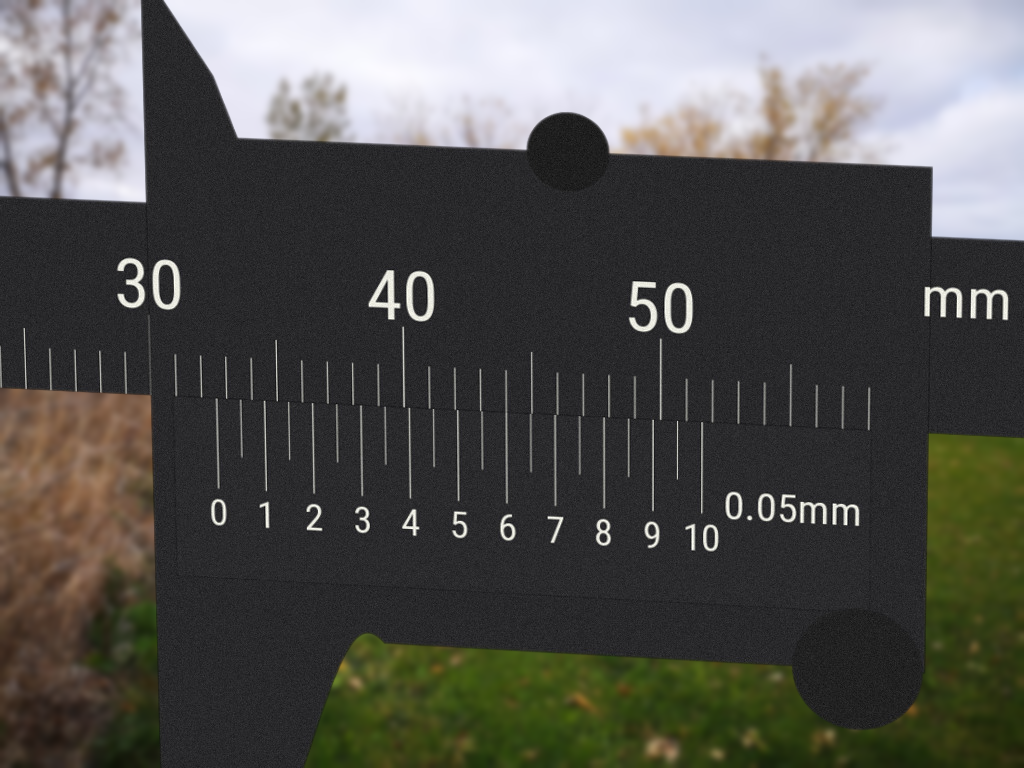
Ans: 32.60 (mm)
